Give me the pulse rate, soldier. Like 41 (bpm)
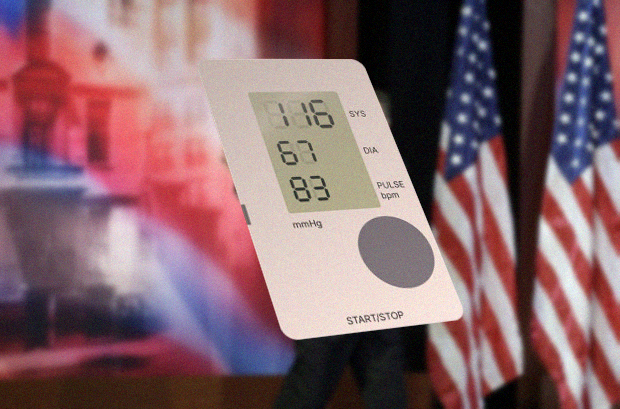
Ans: 83 (bpm)
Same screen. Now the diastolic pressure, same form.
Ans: 67 (mmHg)
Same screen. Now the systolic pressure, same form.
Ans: 116 (mmHg)
